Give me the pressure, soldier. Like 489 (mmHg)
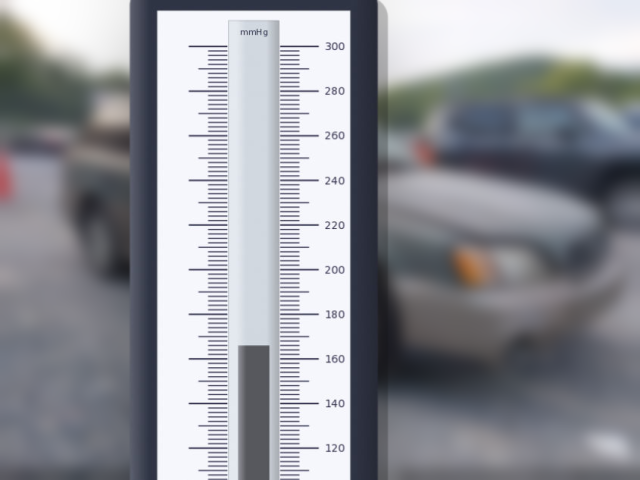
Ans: 166 (mmHg)
